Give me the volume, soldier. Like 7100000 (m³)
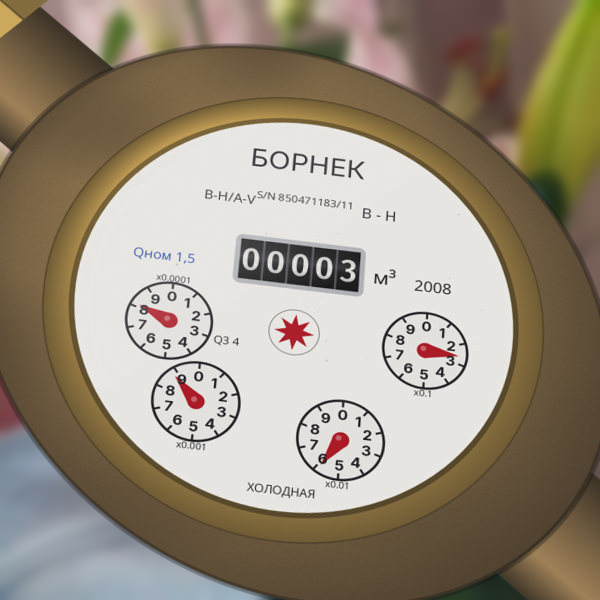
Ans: 3.2588 (m³)
